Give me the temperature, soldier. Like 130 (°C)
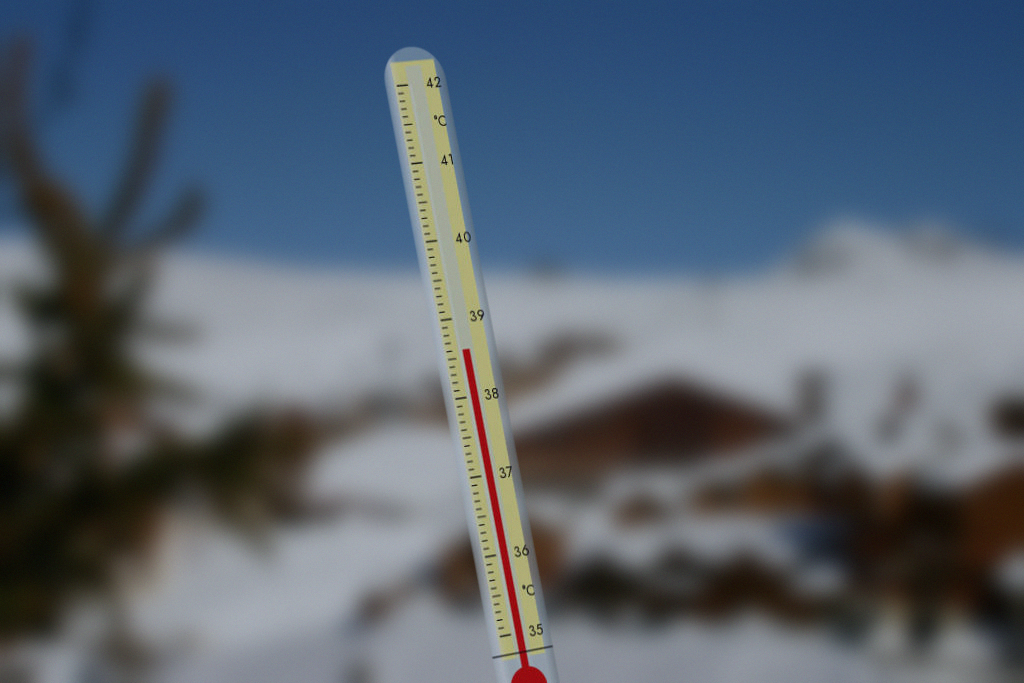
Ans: 38.6 (°C)
